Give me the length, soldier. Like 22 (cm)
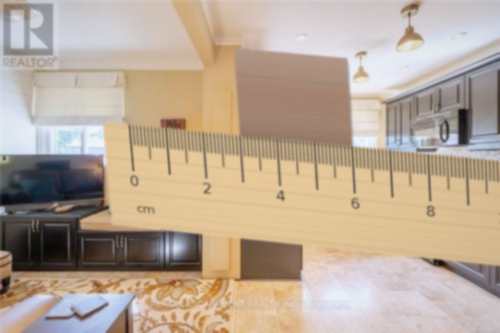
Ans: 3 (cm)
